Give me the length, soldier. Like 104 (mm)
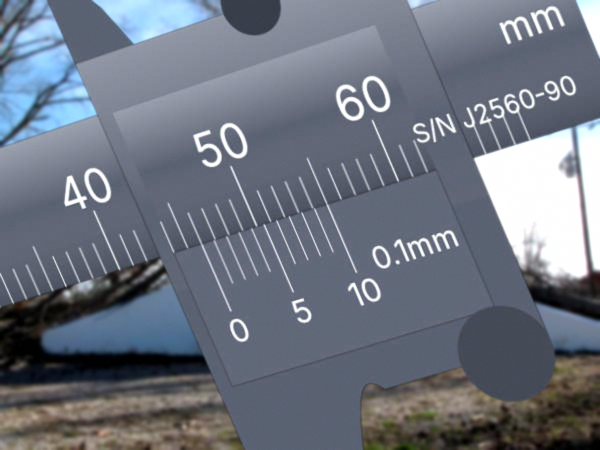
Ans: 46.0 (mm)
